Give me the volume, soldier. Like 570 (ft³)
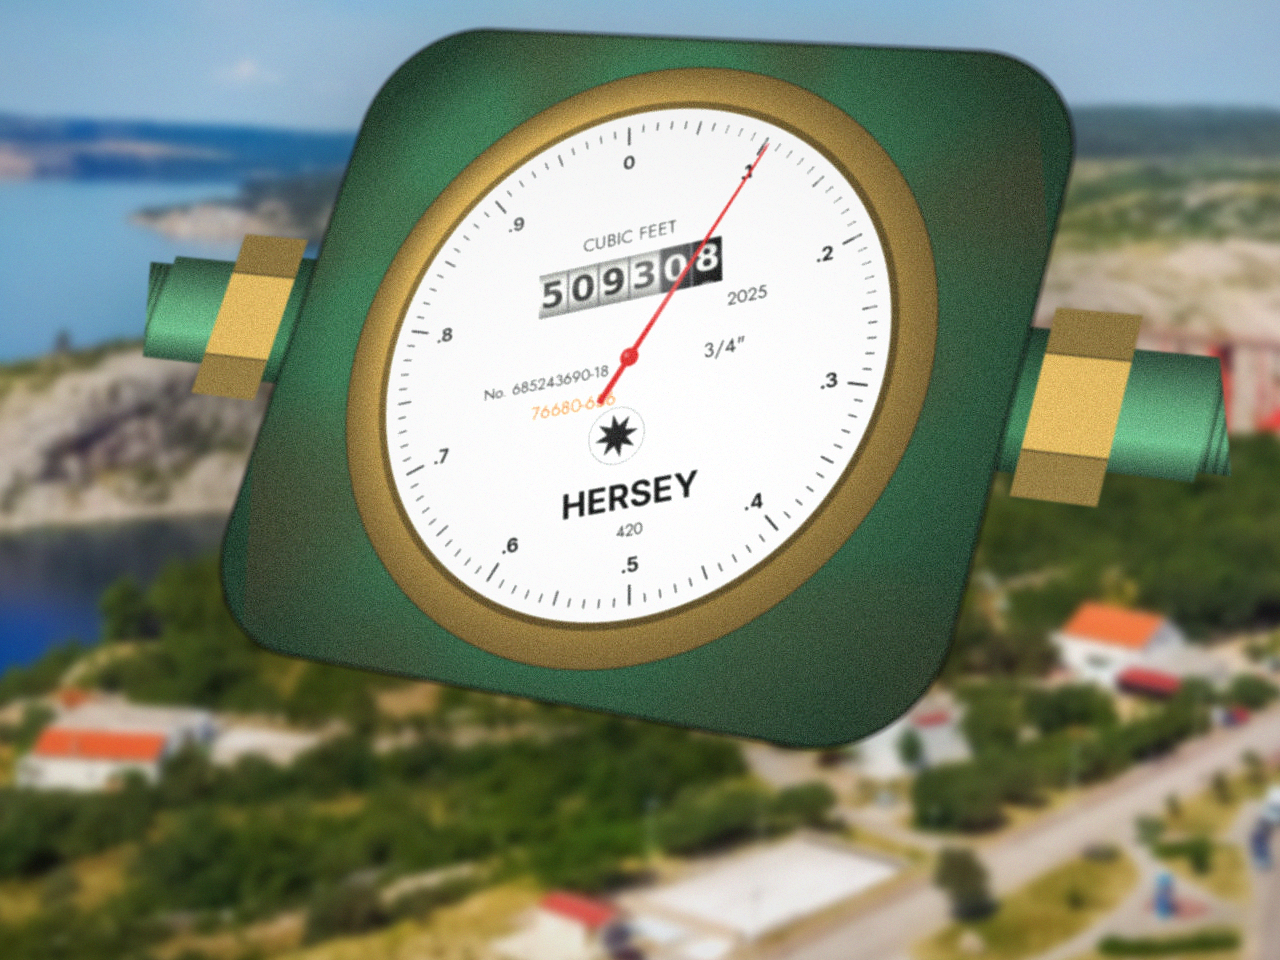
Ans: 509308.10 (ft³)
